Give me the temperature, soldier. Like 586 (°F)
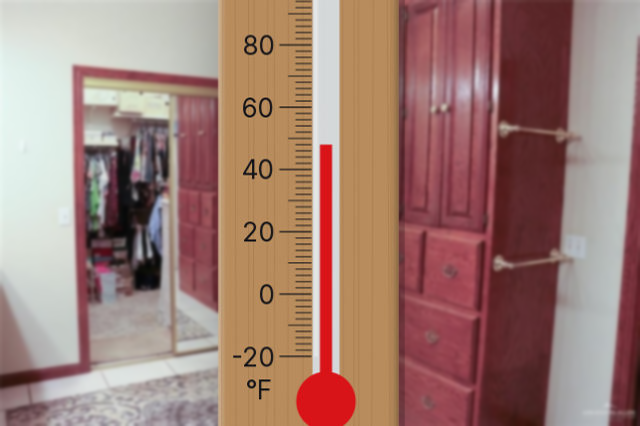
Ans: 48 (°F)
